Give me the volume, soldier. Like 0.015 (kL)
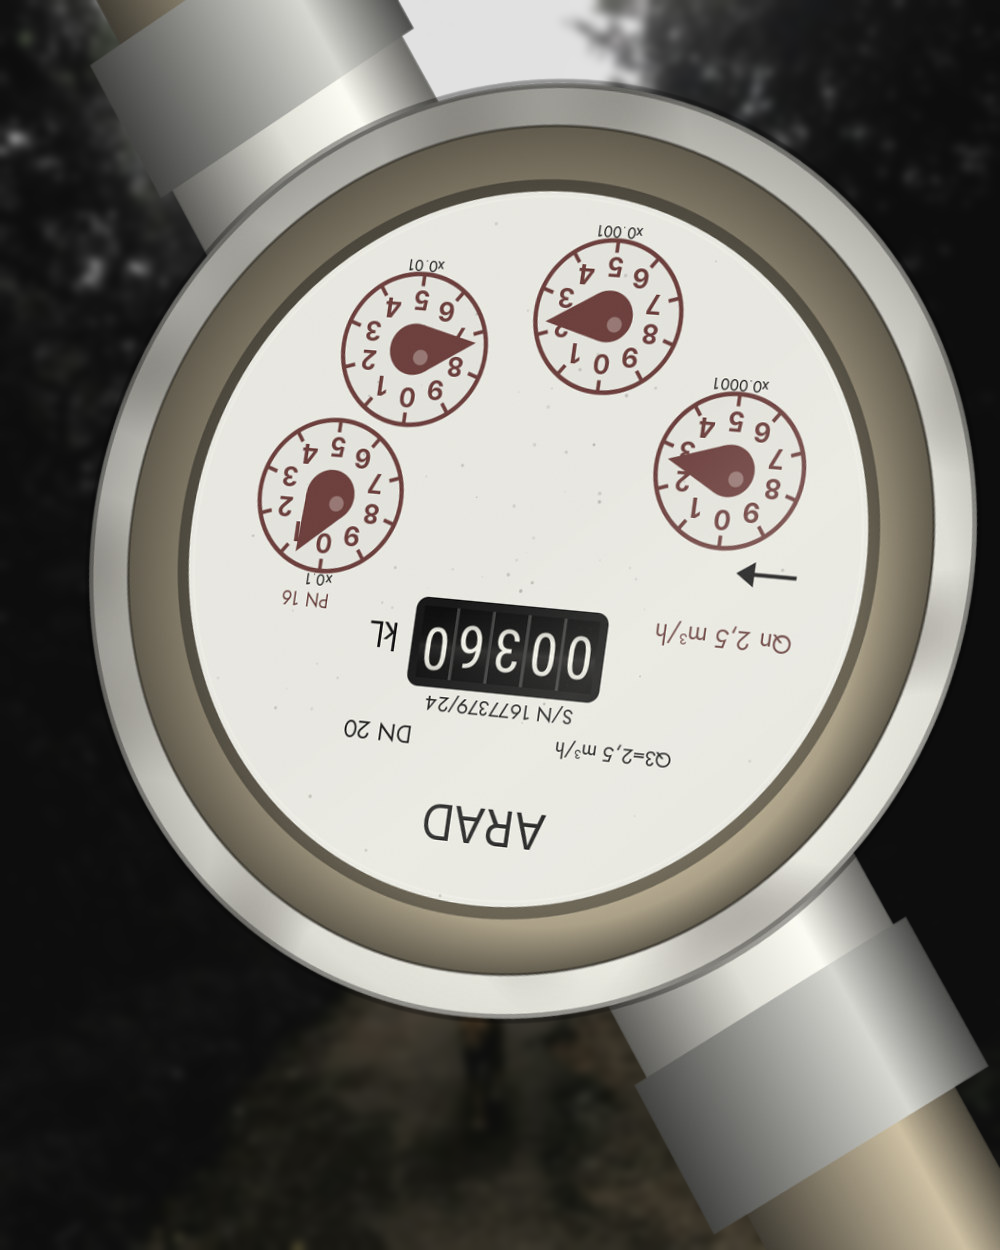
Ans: 360.0722 (kL)
